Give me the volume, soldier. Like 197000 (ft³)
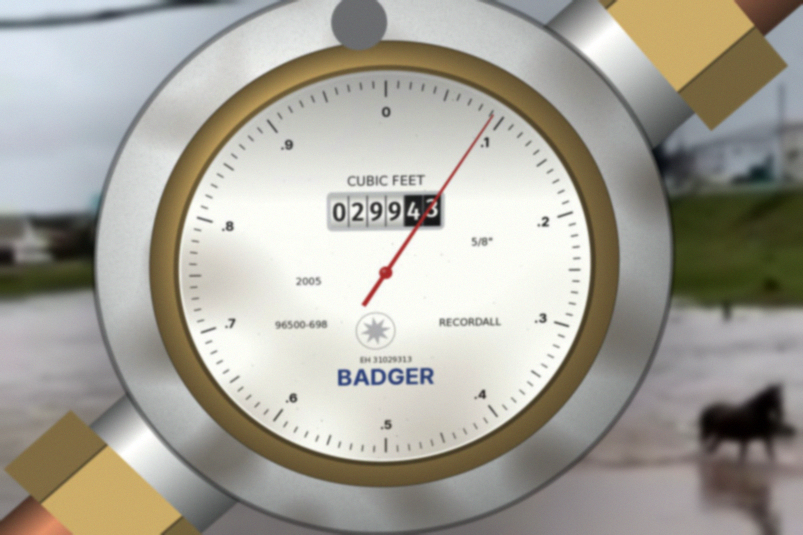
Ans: 29943.09 (ft³)
